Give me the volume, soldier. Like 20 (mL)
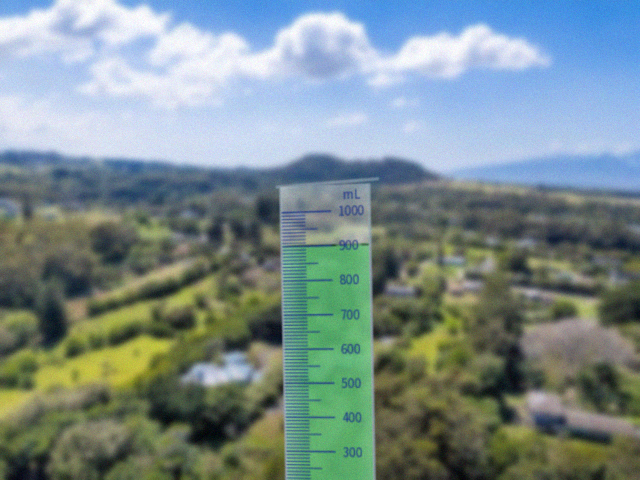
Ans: 900 (mL)
